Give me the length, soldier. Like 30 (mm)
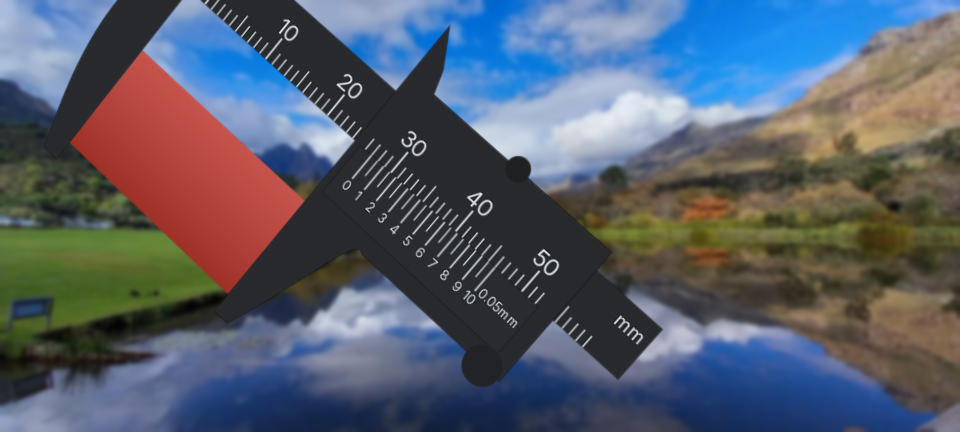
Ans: 27.0 (mm)
